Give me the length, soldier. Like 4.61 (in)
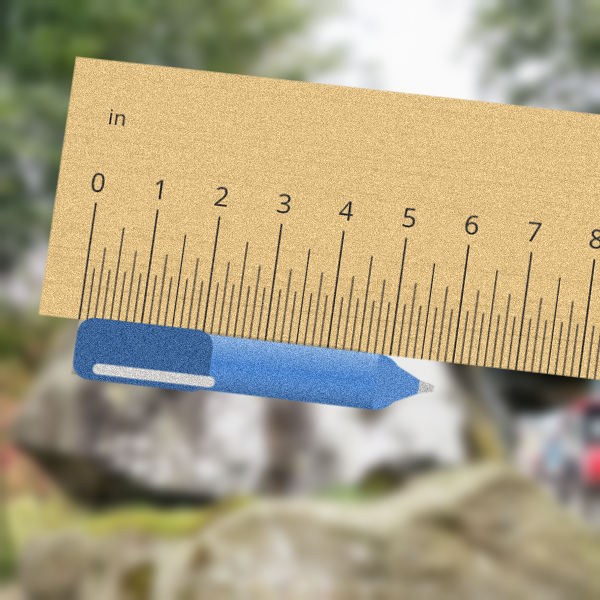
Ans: 5.75 (in)
